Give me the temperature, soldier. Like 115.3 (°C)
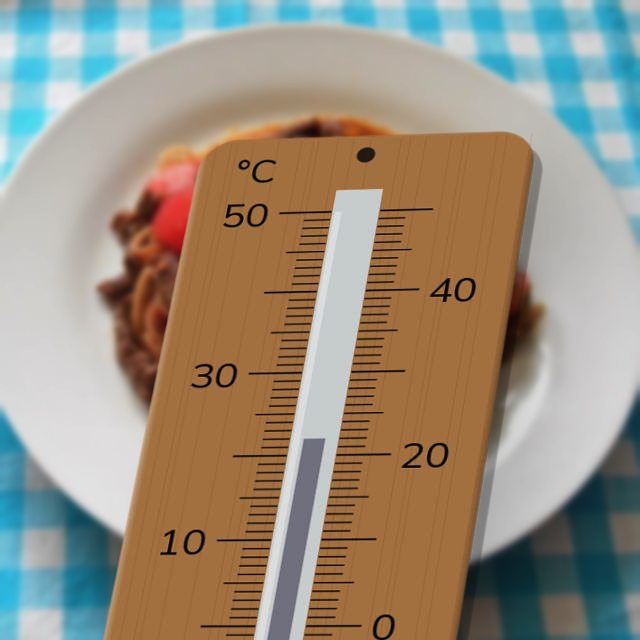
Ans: 22 (°C)
